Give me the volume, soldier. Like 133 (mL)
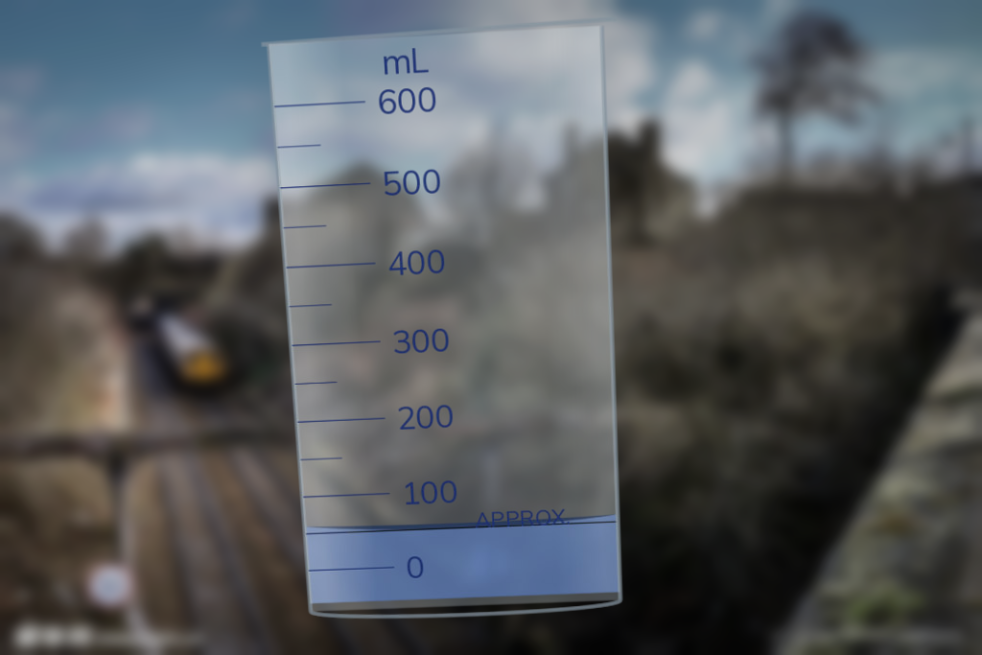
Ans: 50 (mL)
